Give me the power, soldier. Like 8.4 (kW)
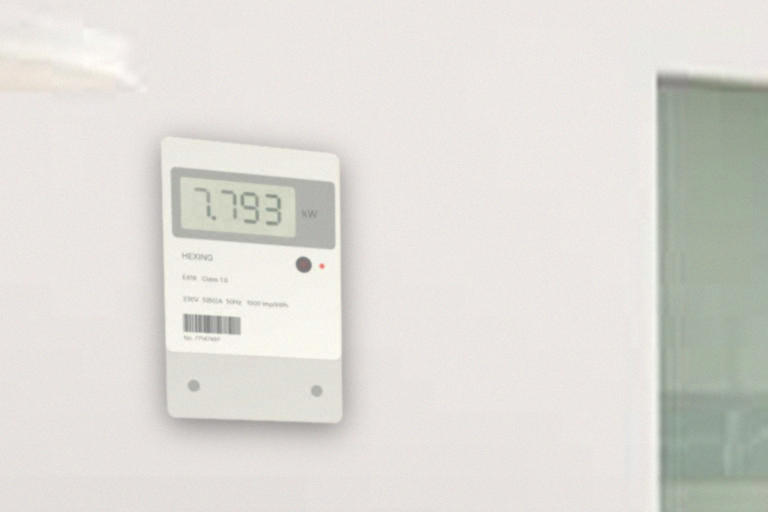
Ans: 7.793 (kW)
